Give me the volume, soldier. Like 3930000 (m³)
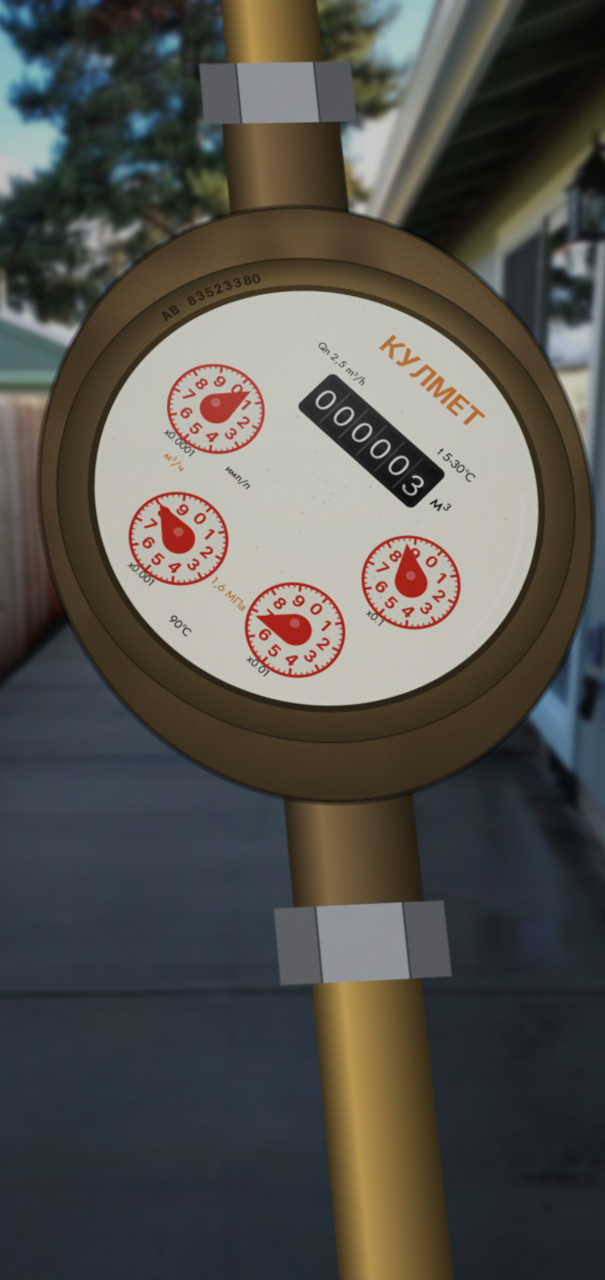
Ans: 2.8680 (m³)
